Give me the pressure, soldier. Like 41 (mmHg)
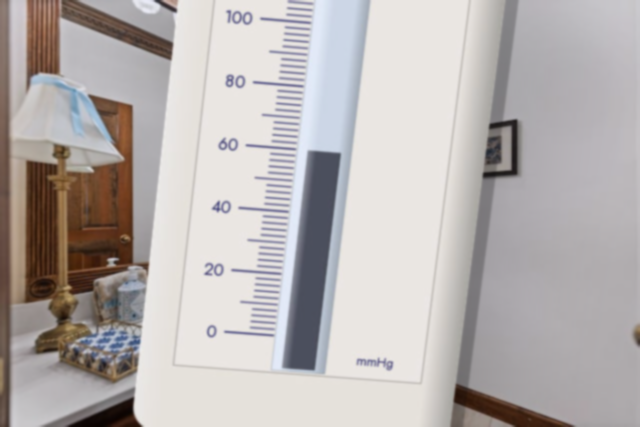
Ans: 60 (mmHg)
